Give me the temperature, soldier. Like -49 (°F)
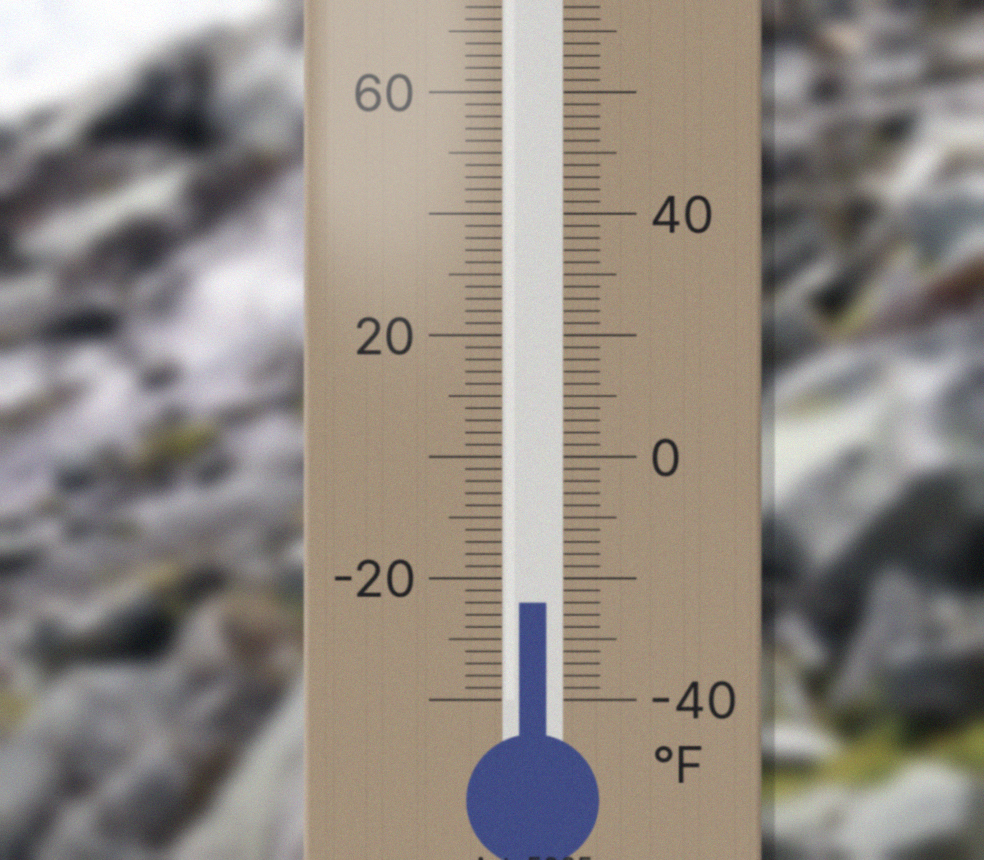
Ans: -24 (°F)
